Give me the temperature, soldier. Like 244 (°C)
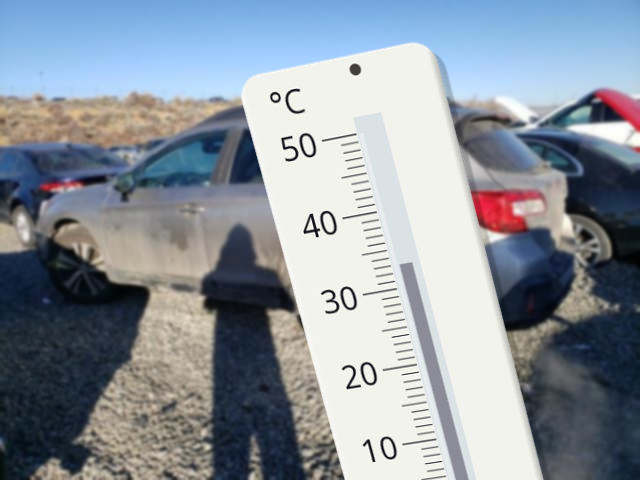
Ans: 33 (°C)
